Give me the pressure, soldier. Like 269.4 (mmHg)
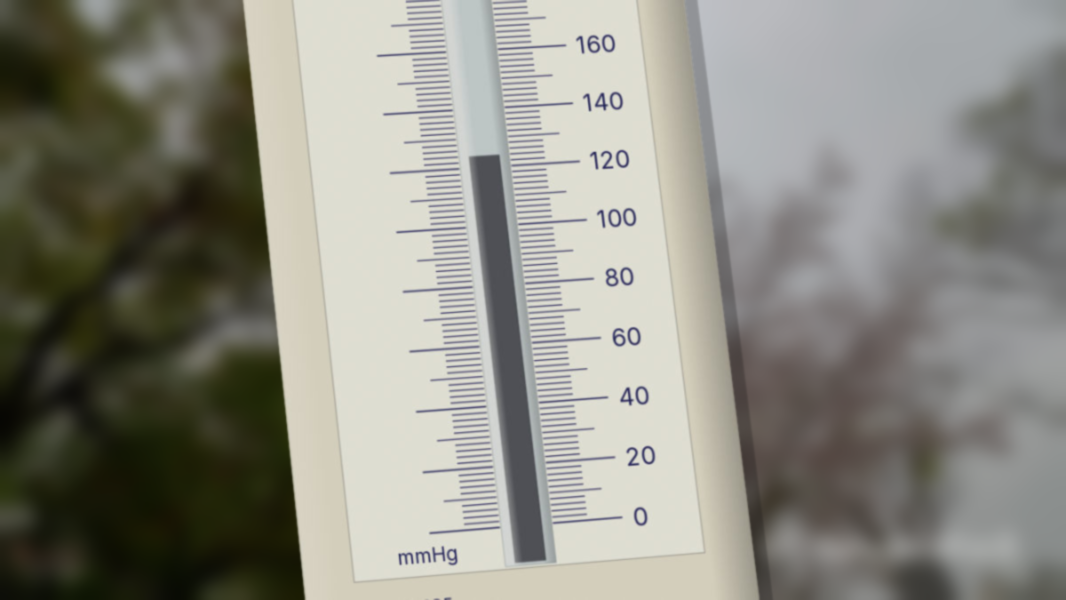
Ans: 124 (mmHg)
